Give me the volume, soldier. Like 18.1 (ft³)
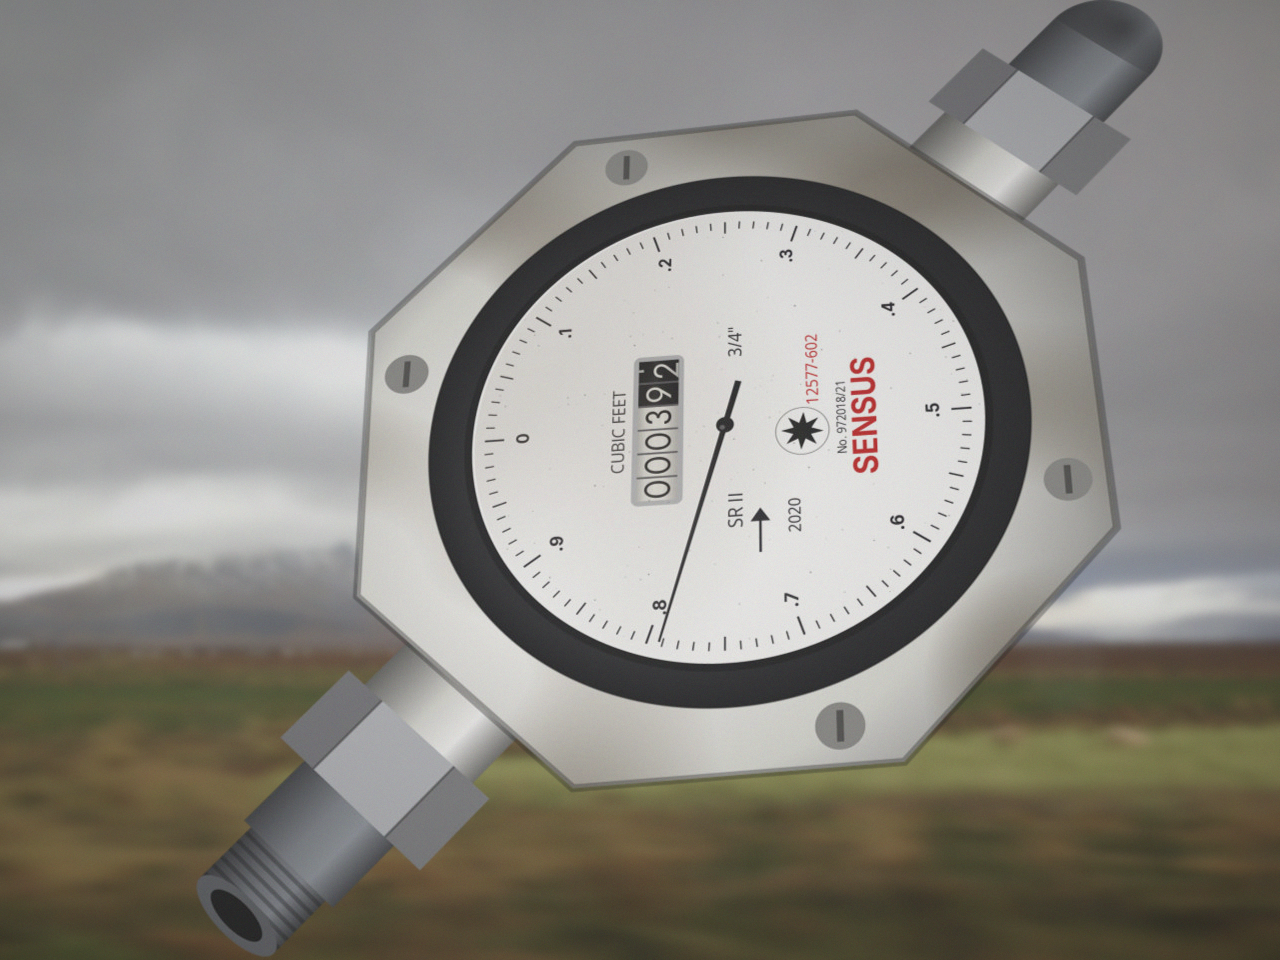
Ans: 391.79 (ft³)
